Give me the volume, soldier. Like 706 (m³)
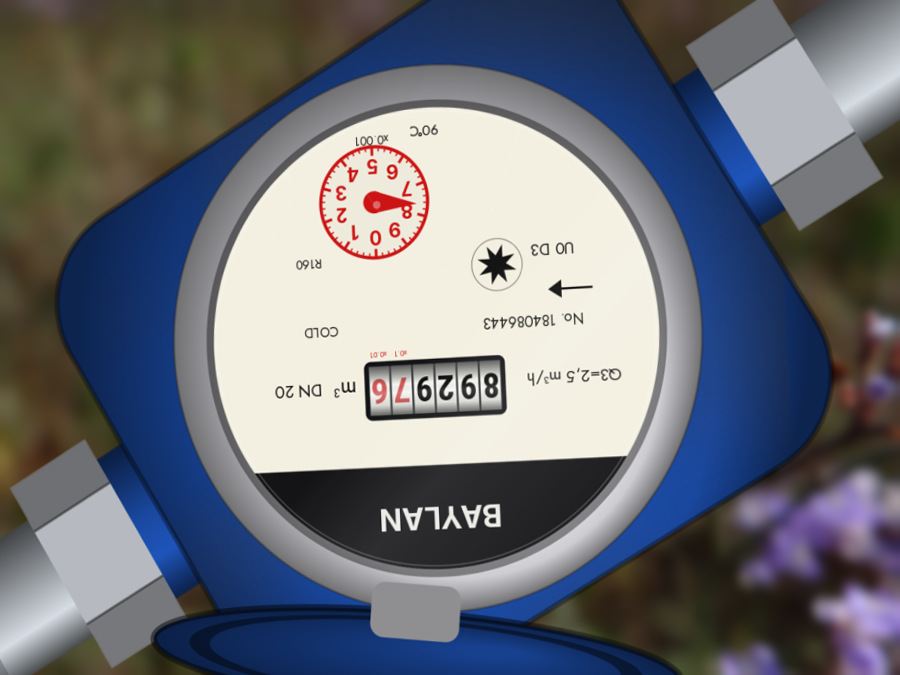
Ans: 8929.767 (m³)
